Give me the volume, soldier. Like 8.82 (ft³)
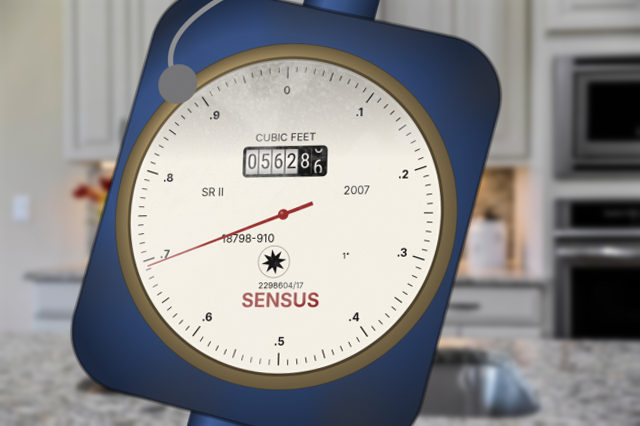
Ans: 56285.69 (ft³)
